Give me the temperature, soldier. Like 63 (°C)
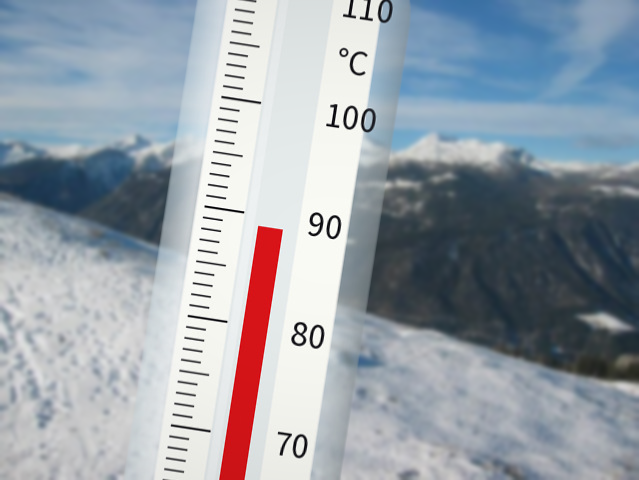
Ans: 89 (°C)
